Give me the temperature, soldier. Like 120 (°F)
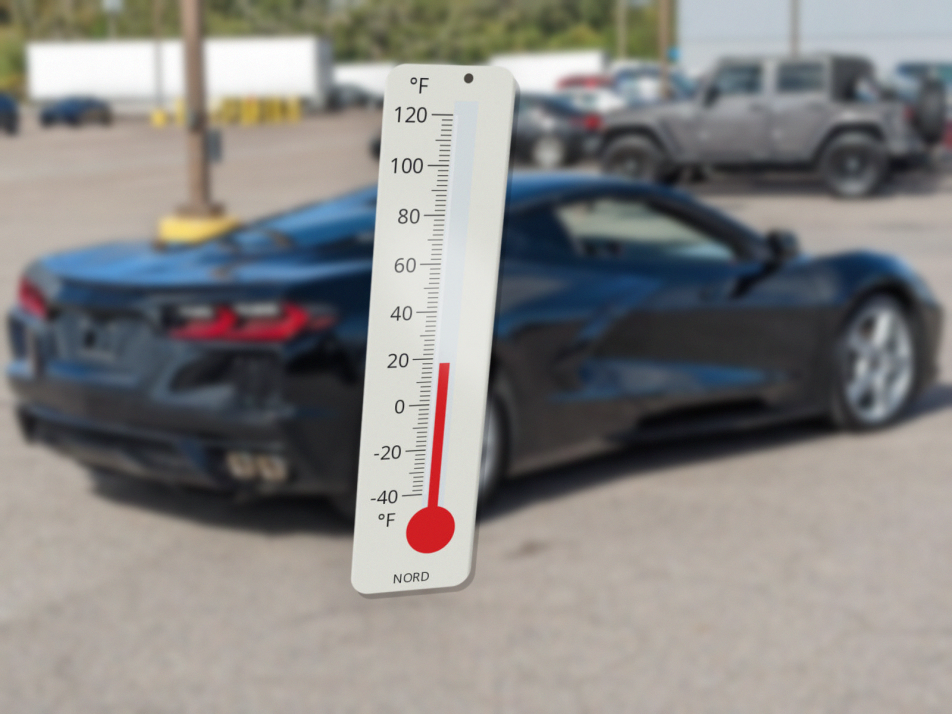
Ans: 18 (°F)
